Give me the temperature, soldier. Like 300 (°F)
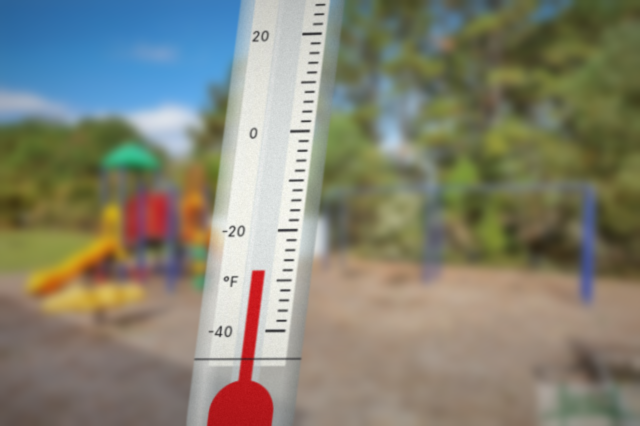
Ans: -28 (°F)
